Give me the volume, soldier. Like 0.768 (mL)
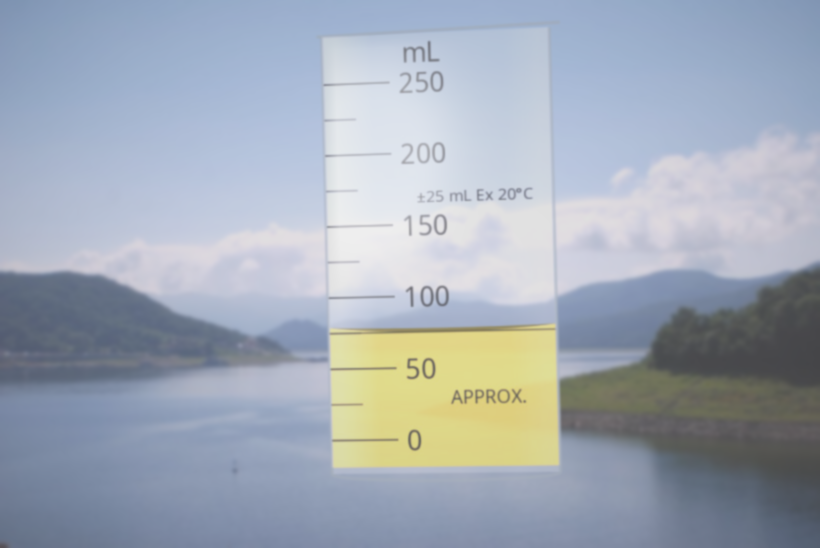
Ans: 75 (mL)
